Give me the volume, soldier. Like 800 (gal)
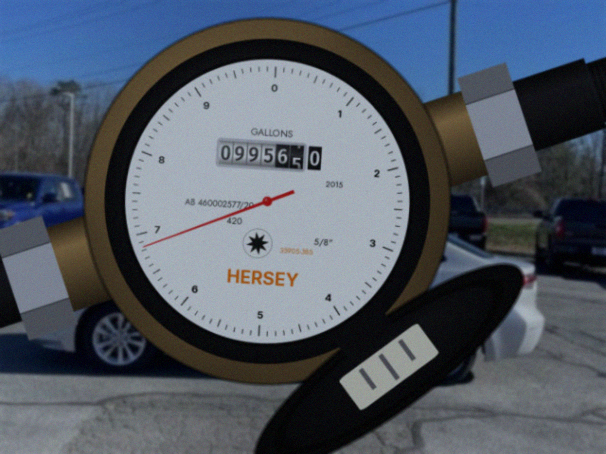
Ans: 995646.8 (gal)
